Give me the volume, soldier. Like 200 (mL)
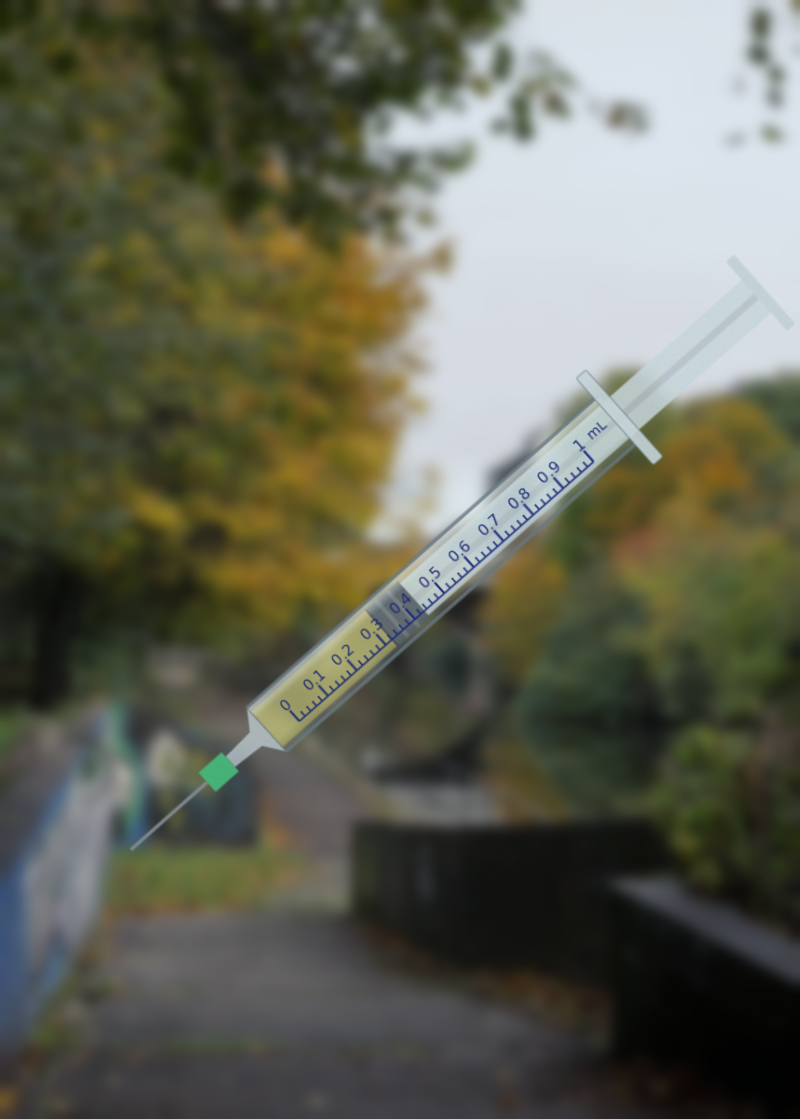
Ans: 0.32 (mL)
